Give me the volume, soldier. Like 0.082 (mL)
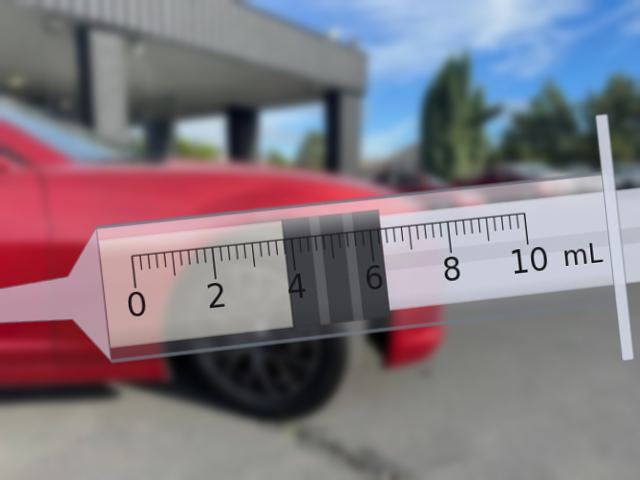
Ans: 3.8 (mL)
